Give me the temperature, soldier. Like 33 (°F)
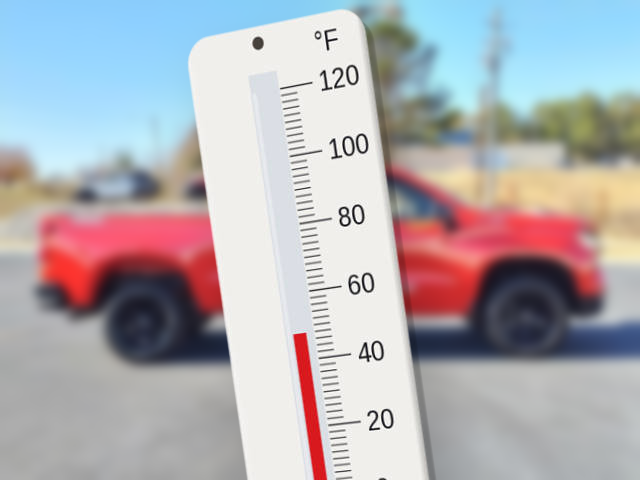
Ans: 48 (°F)
